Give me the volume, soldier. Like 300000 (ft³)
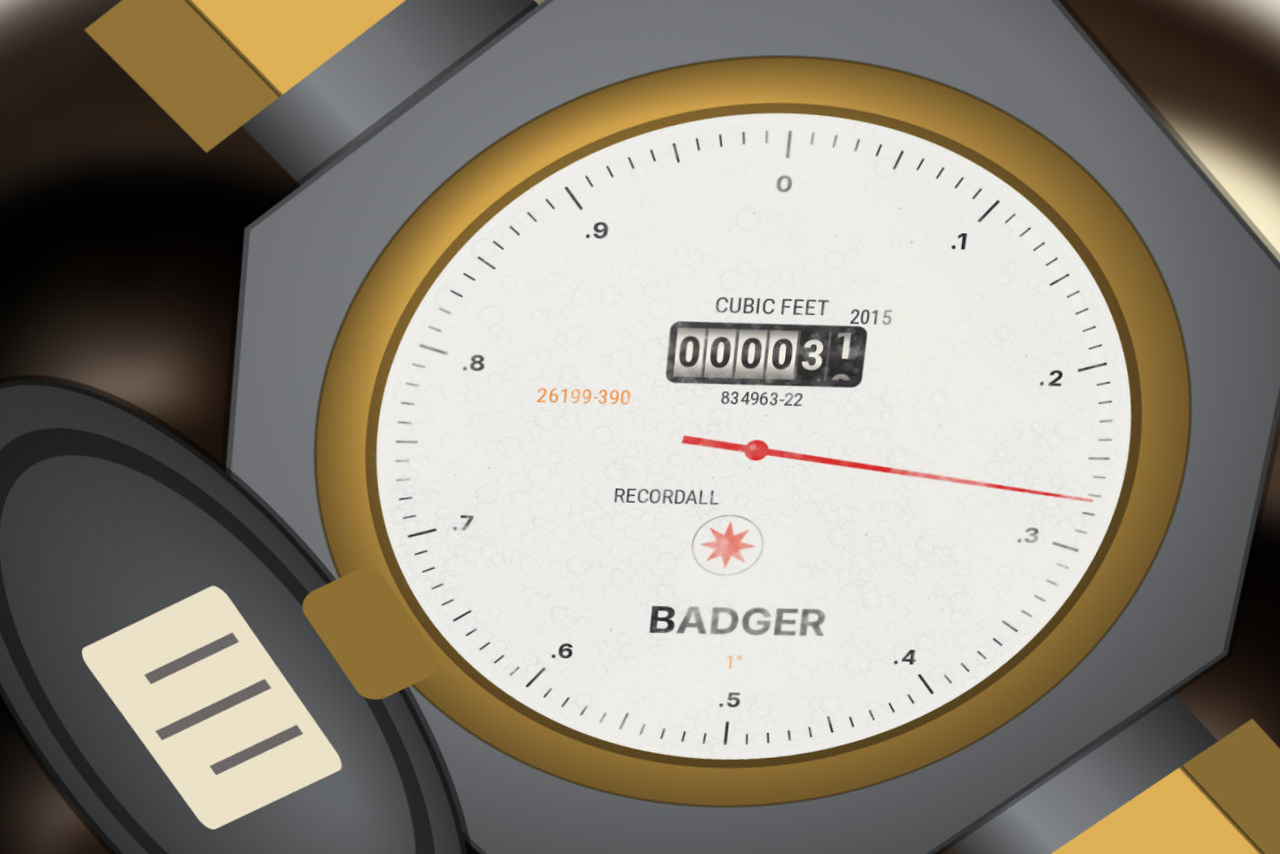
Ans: 31.27 (ft³)
